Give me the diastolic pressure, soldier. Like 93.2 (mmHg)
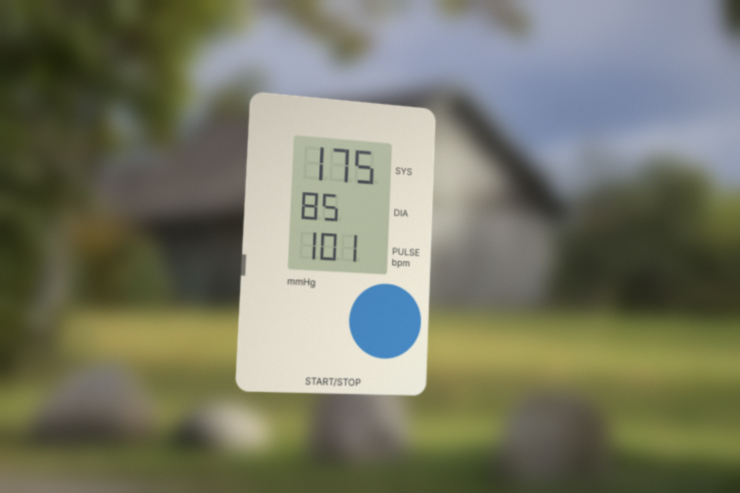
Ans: 85 (mmHg)
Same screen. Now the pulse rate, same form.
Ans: 101 (bpm)
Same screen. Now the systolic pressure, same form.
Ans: 175 (mmHg)
